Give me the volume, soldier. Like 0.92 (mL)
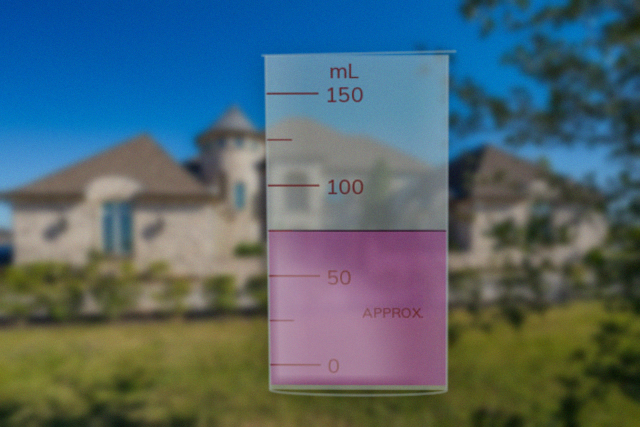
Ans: 75 (mL)
